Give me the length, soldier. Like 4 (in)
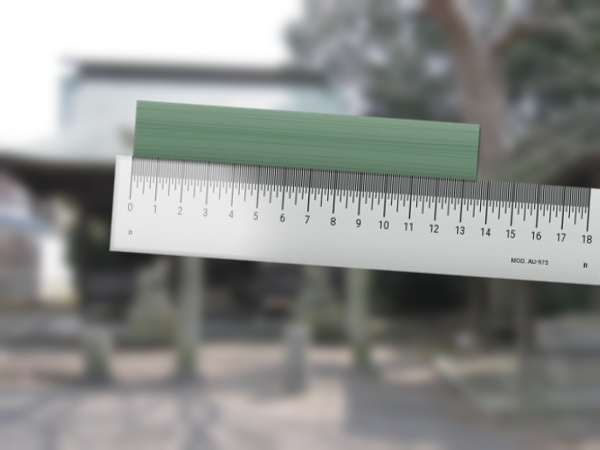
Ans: 13.5 (in)
